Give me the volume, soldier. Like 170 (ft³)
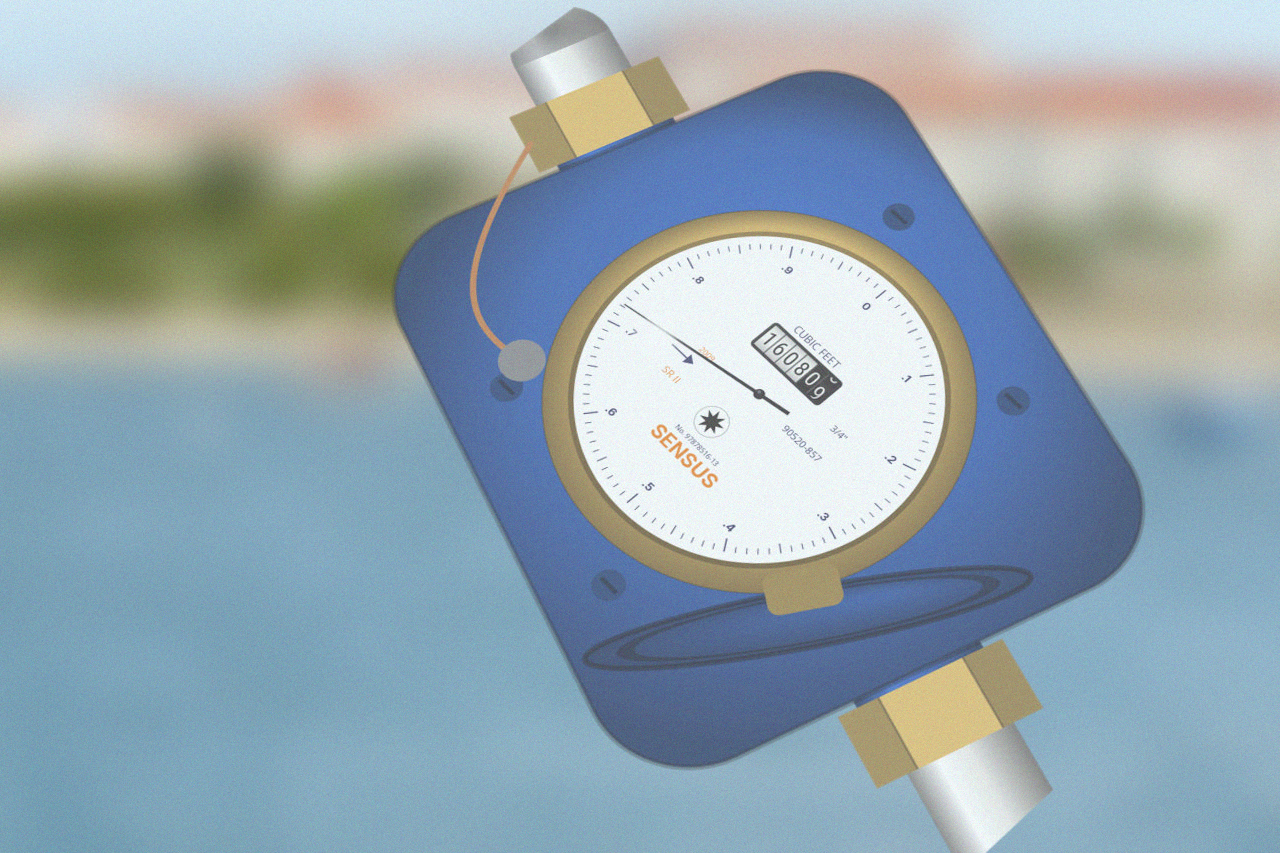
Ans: 160808.72 (ft³)
